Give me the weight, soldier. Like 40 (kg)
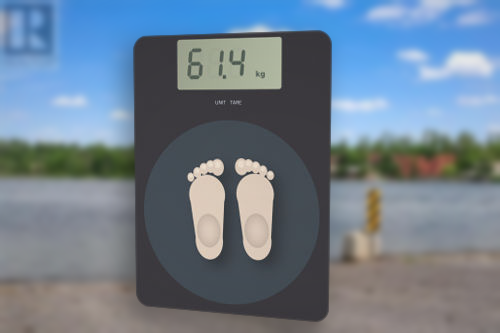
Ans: 61.4 (kg)
